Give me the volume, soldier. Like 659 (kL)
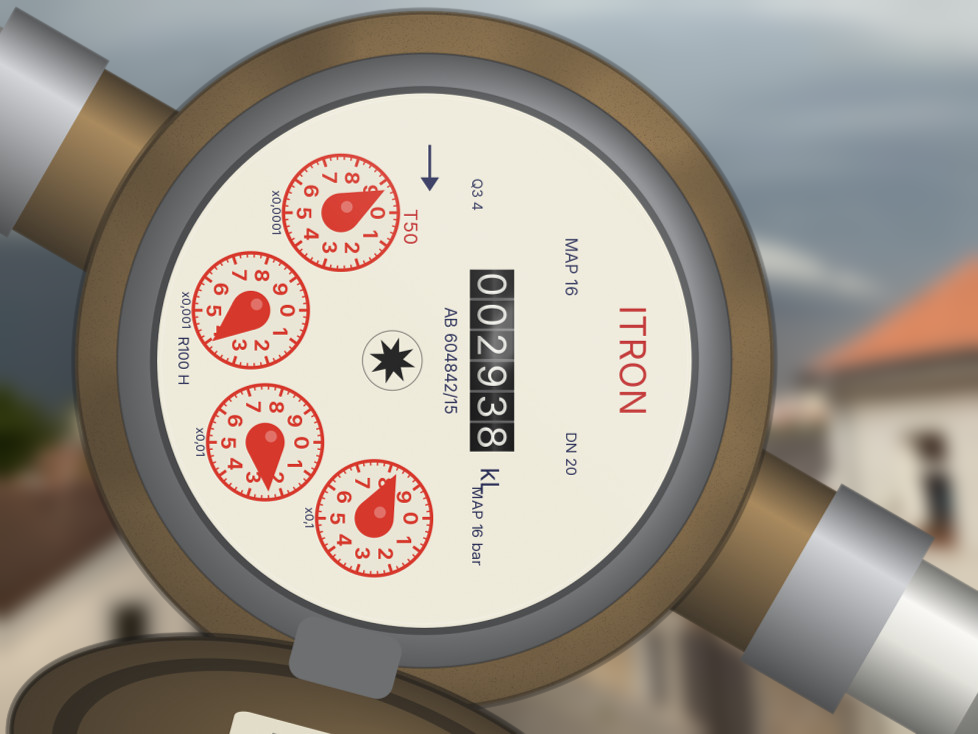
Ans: 2938.8239 (kL)
